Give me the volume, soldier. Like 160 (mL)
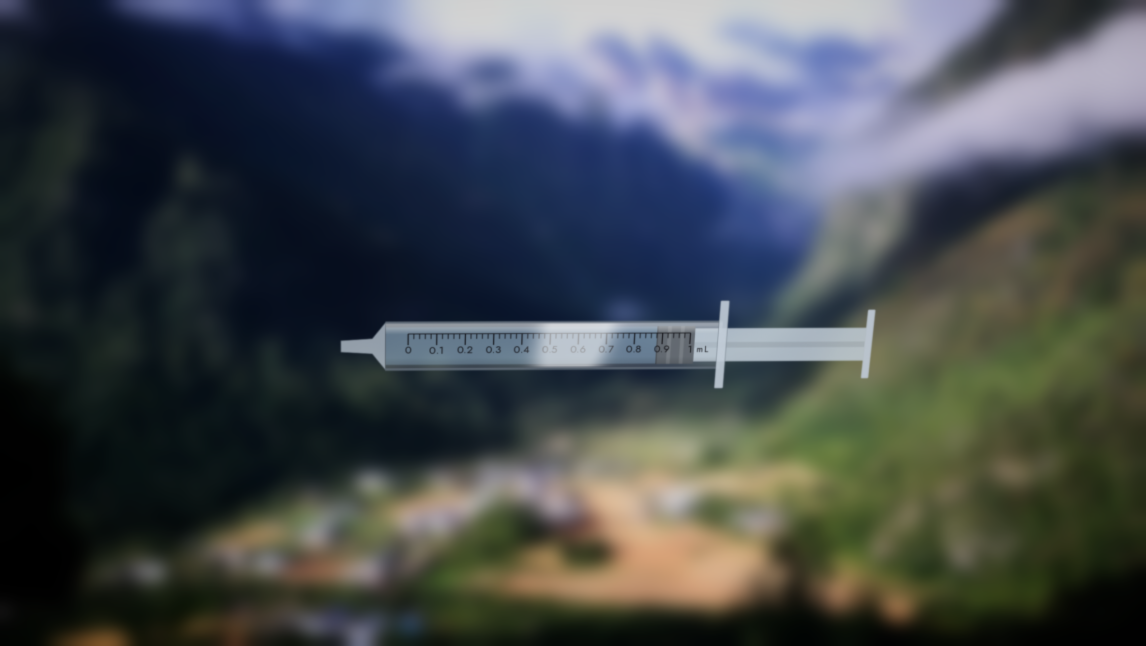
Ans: 0.88 (mL)
